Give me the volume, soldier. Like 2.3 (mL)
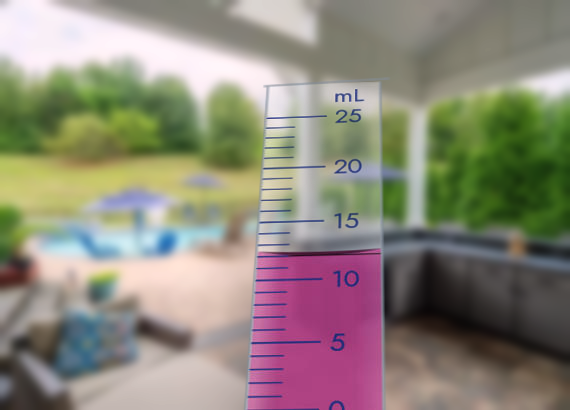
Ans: 12 (mL)
